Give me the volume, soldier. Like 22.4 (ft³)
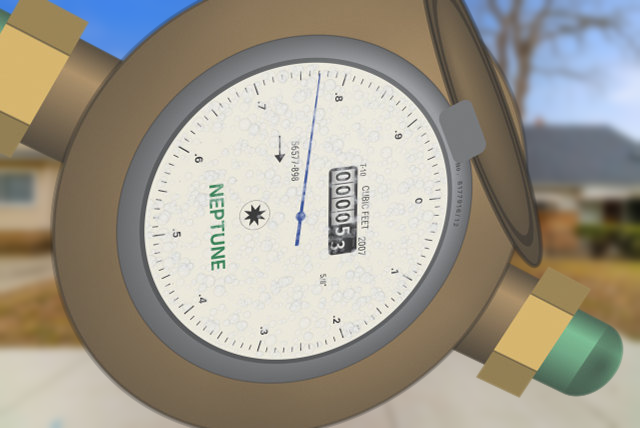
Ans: 52.77 (ft³)
